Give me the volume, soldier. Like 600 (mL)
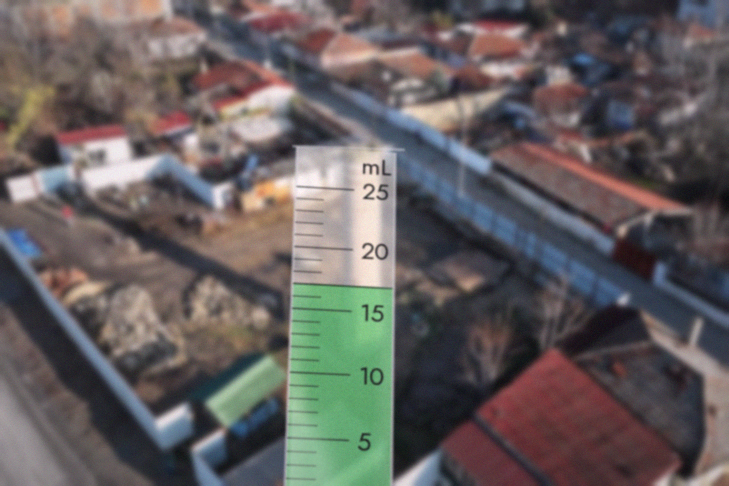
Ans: 17 (mL)
